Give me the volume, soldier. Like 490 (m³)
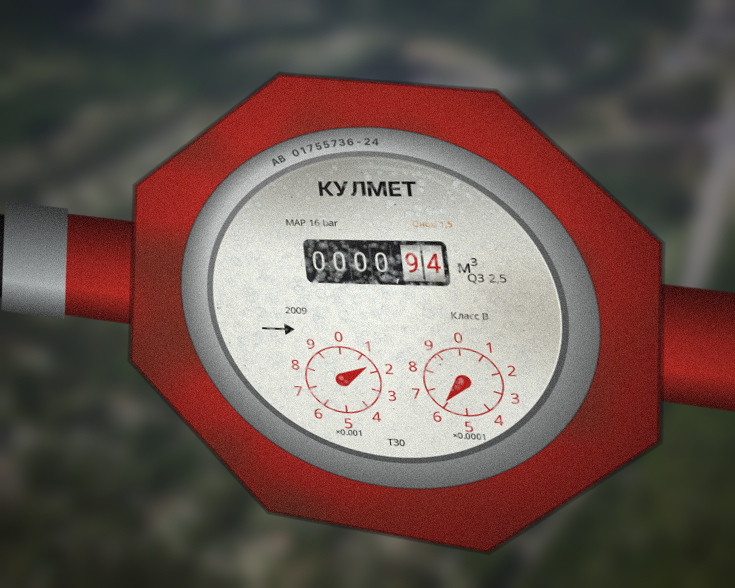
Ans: 0.9416 (m³)
